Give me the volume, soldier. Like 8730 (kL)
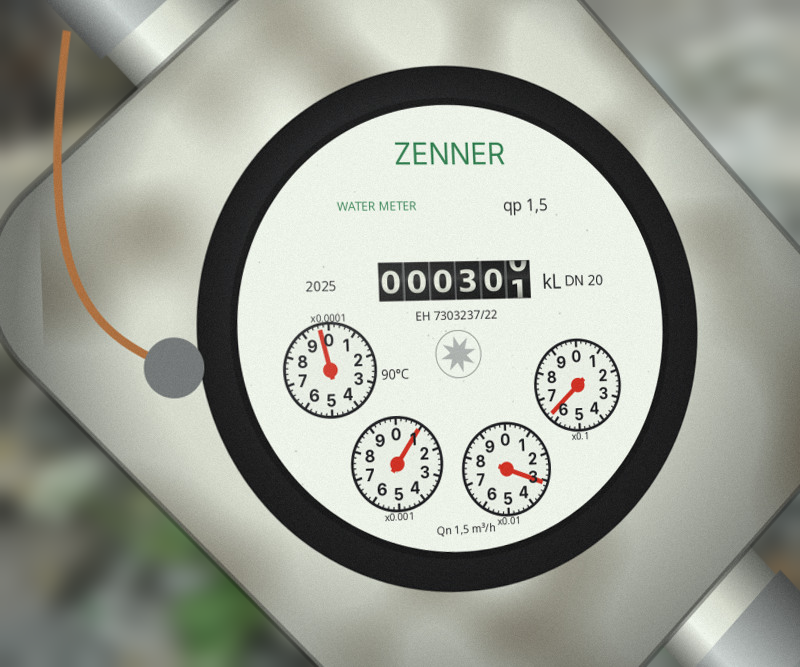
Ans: 300.6309 (kL)
